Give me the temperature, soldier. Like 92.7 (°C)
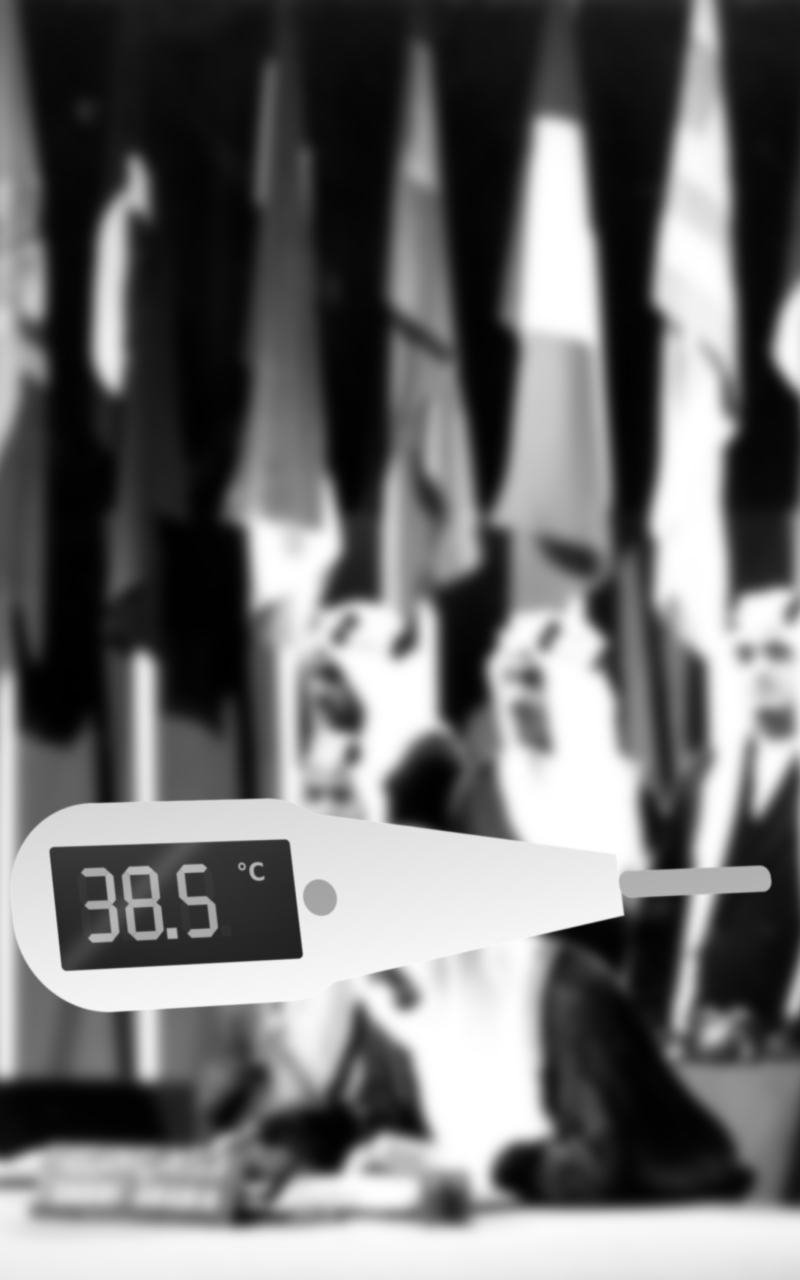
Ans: 38.5 (°C)
